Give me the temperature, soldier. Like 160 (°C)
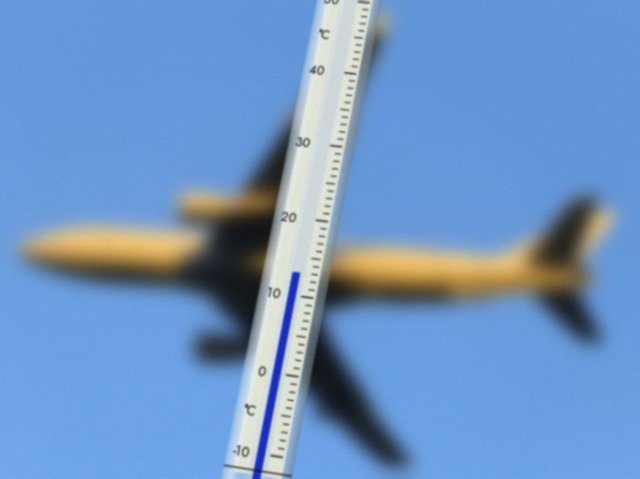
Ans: 13 (°C)
